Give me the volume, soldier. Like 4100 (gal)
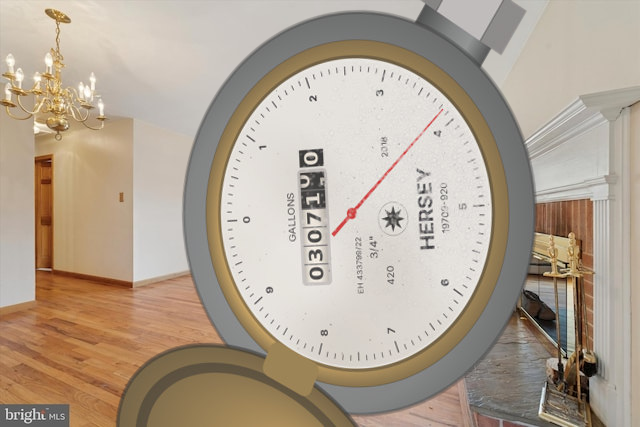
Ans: 307103.8 (gal)
